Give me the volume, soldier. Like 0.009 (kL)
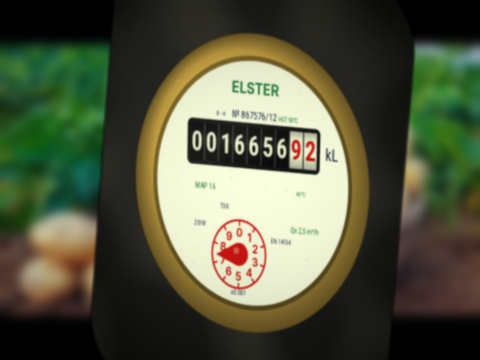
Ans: 16656.927 (kL)
